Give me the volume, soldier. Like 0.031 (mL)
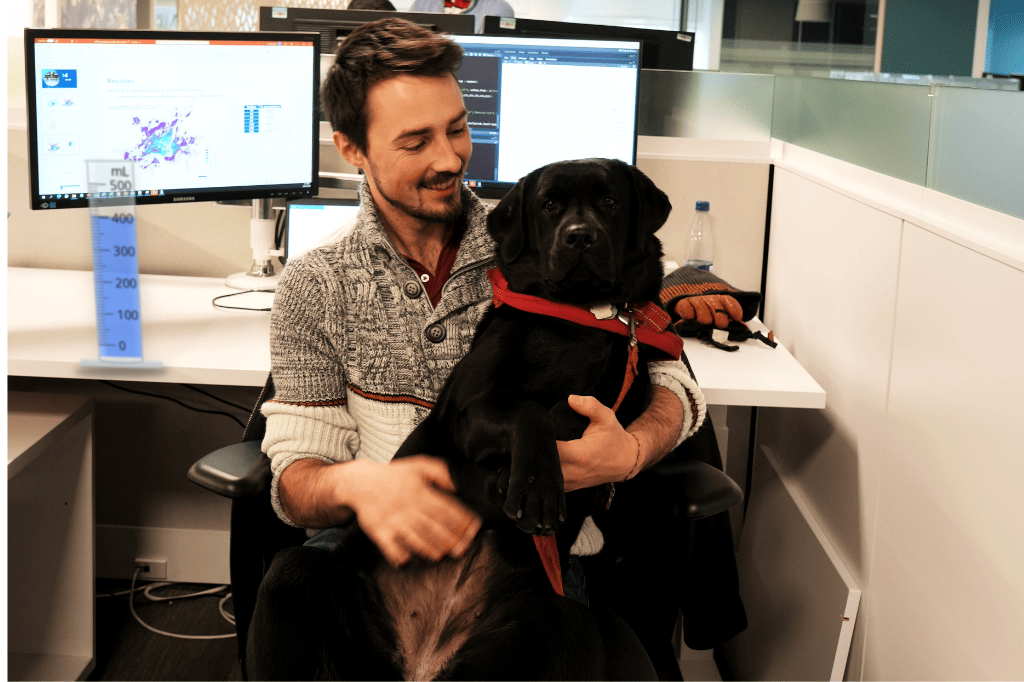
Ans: 400 (mL)
